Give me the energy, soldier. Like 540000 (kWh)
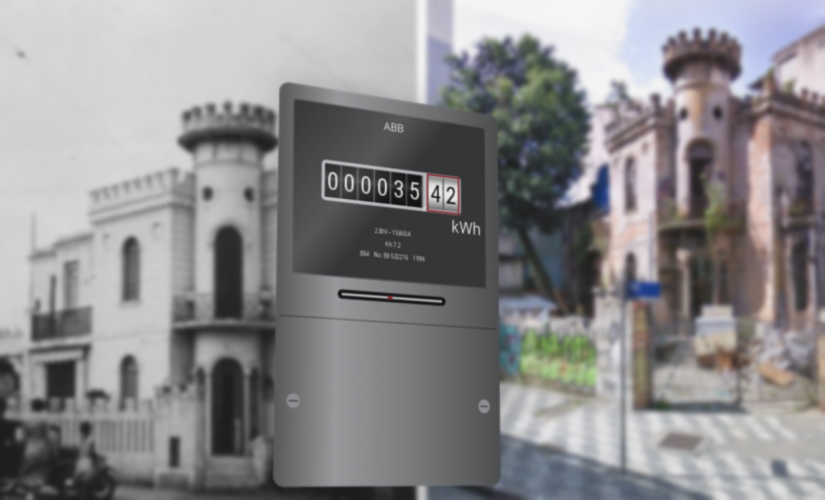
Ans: 35.42 (kWh)
